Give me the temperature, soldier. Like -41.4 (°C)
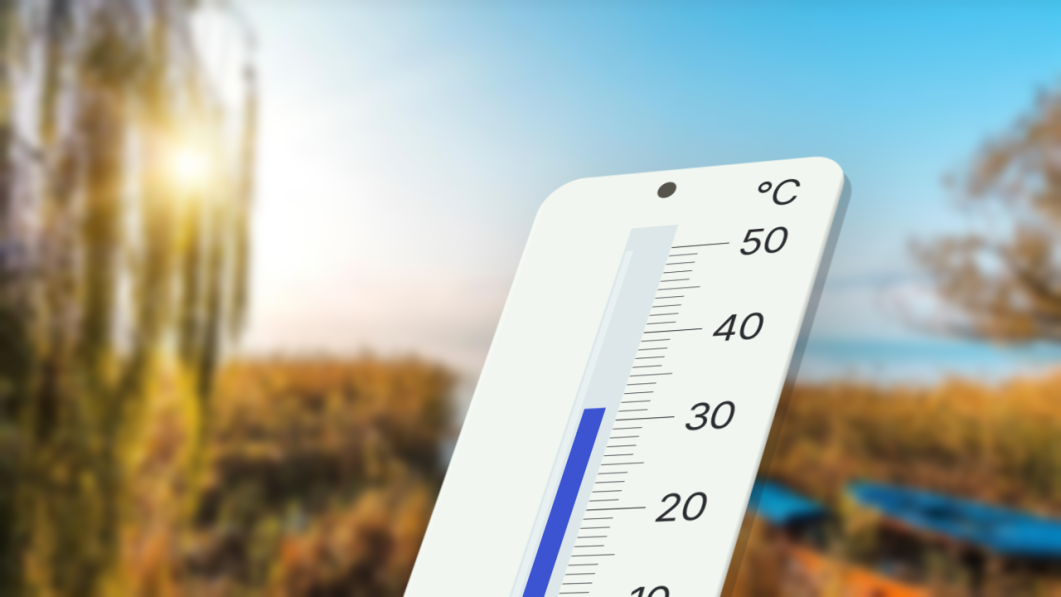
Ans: 31.5 (°C)
